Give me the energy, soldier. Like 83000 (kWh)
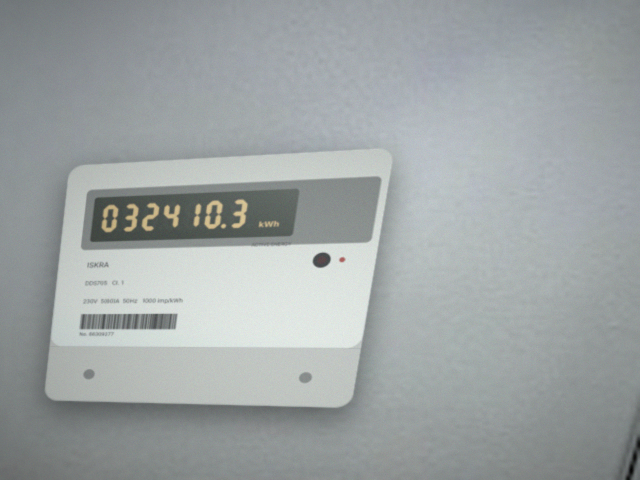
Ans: 32410.3 (kWh)
